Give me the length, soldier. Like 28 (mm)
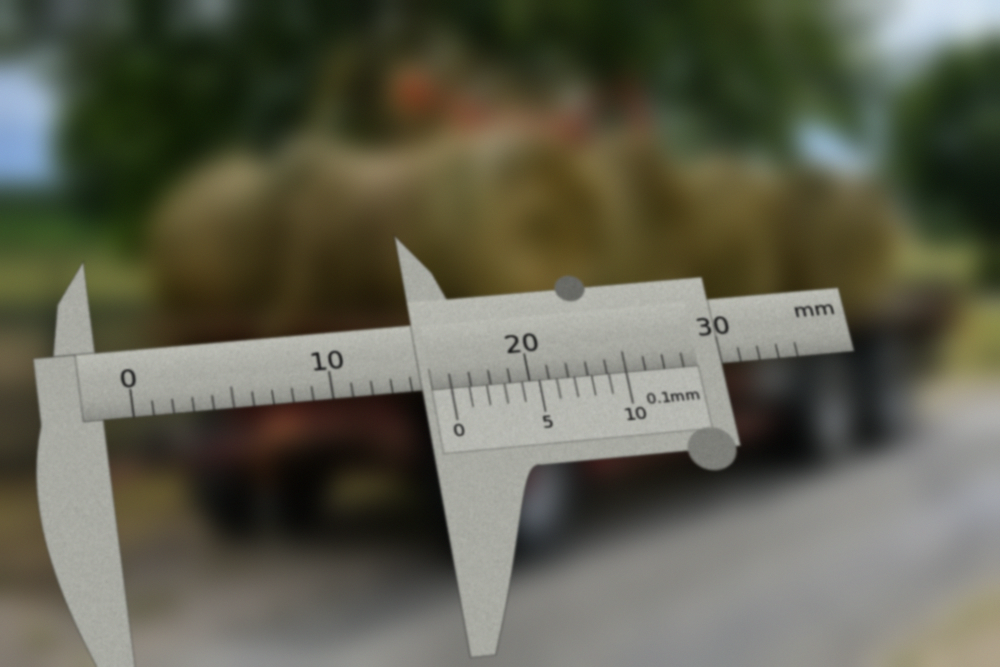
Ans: 16.0 (mm)
